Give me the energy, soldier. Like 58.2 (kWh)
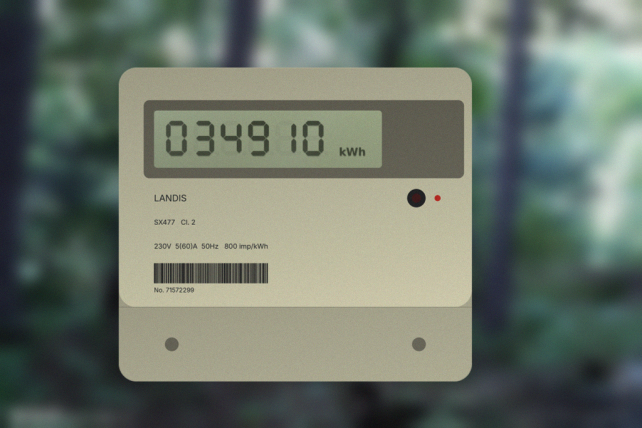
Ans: 34910 (kWh)
